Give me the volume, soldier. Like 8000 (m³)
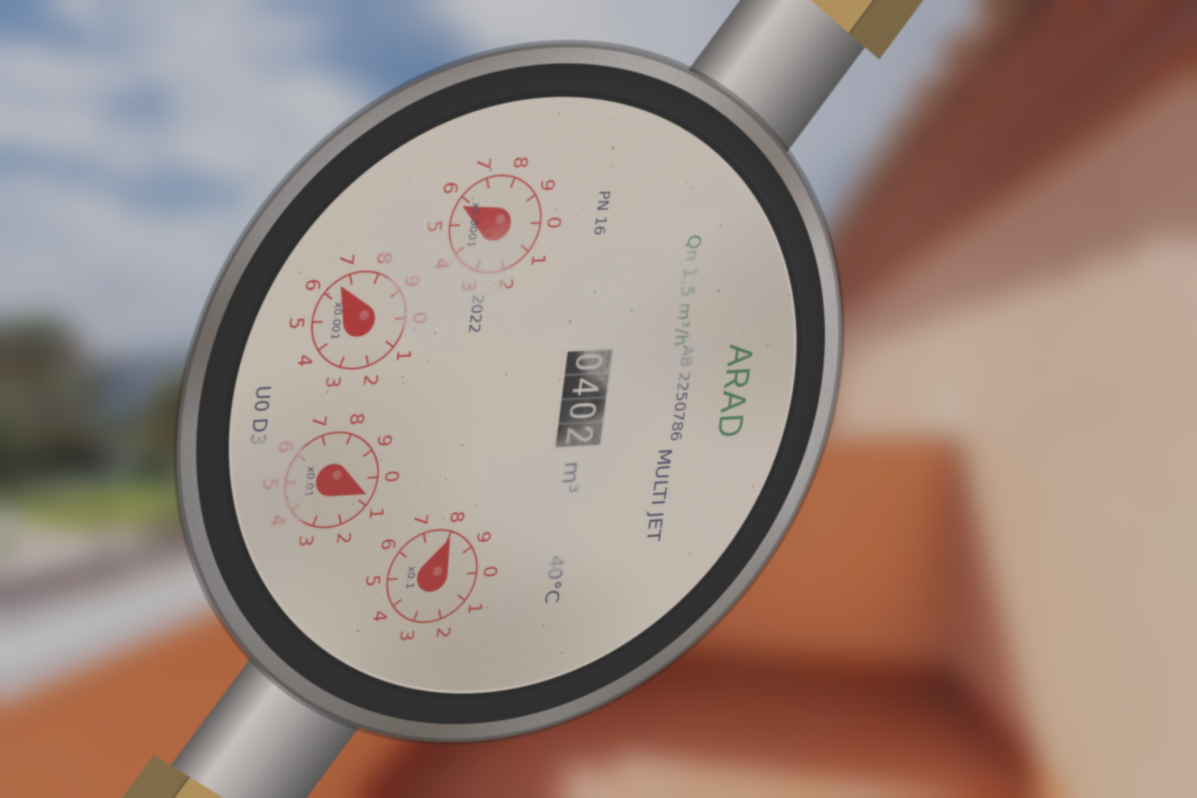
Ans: 402.8065 (m³)
